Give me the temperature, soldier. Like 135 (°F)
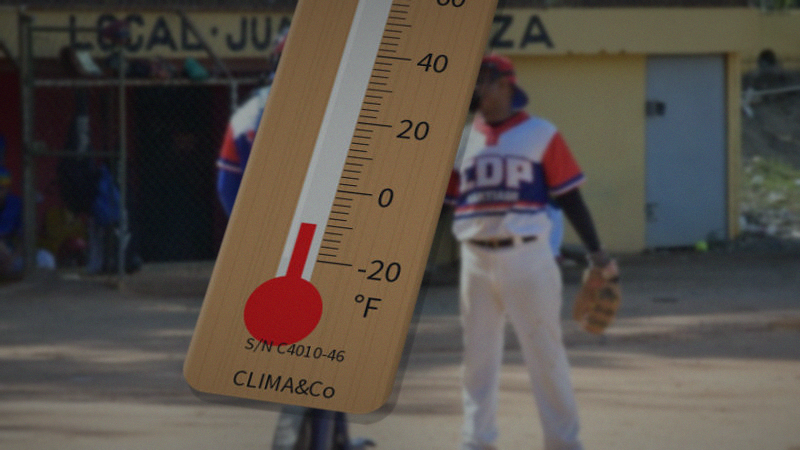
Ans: -10 (°F)
